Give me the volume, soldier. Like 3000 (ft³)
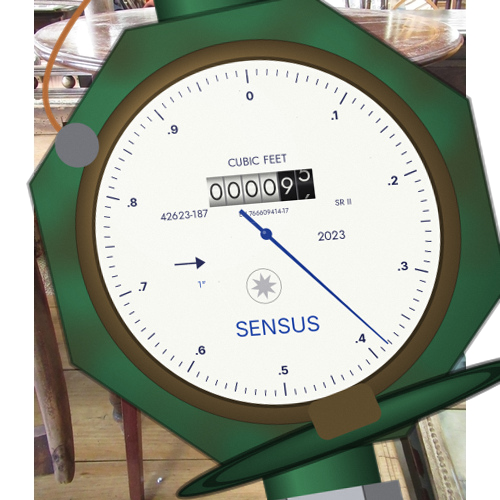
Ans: 95.38 (ft³)
